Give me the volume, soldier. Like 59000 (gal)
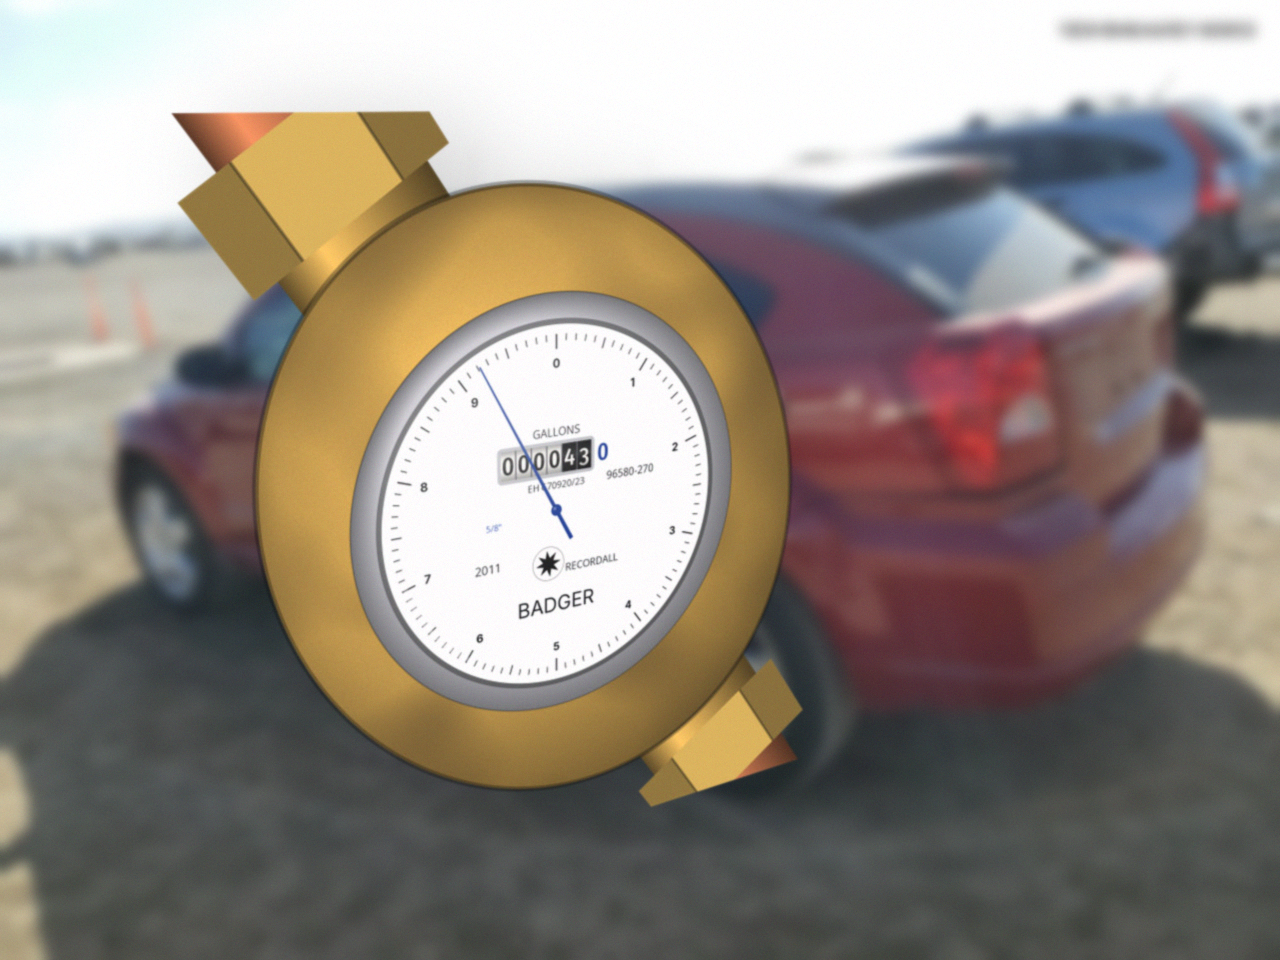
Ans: 429.2 (gal)
